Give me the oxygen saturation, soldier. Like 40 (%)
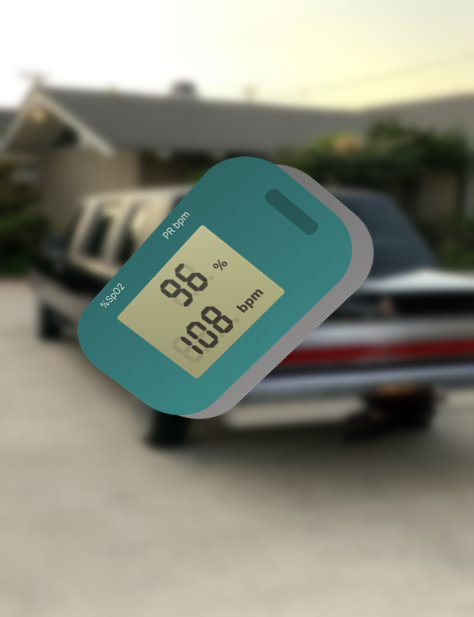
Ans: 96 (%)
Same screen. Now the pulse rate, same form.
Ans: 108 (bpm)
